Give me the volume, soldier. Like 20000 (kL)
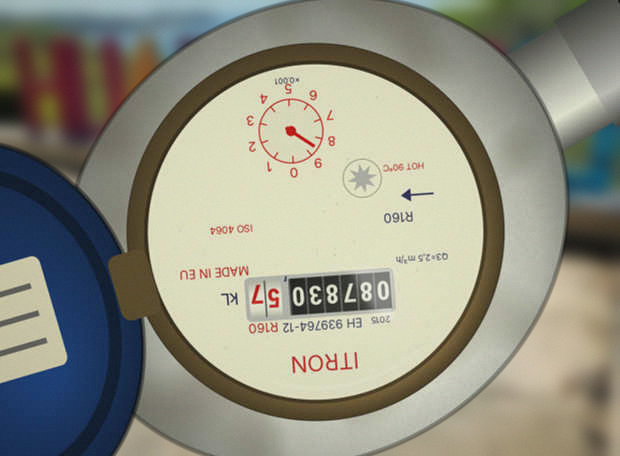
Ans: 87830.568 (kL)
